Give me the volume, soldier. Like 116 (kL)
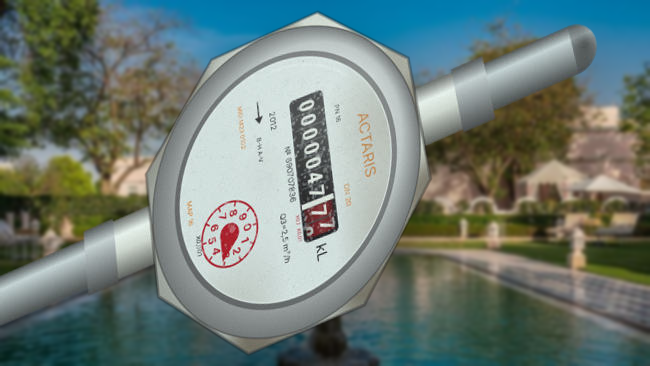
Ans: 47.773 (kL)
